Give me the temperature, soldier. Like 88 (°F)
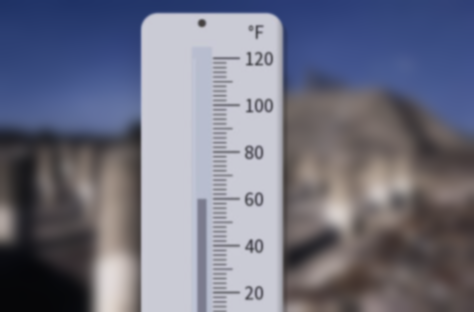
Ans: 60 (°F)
